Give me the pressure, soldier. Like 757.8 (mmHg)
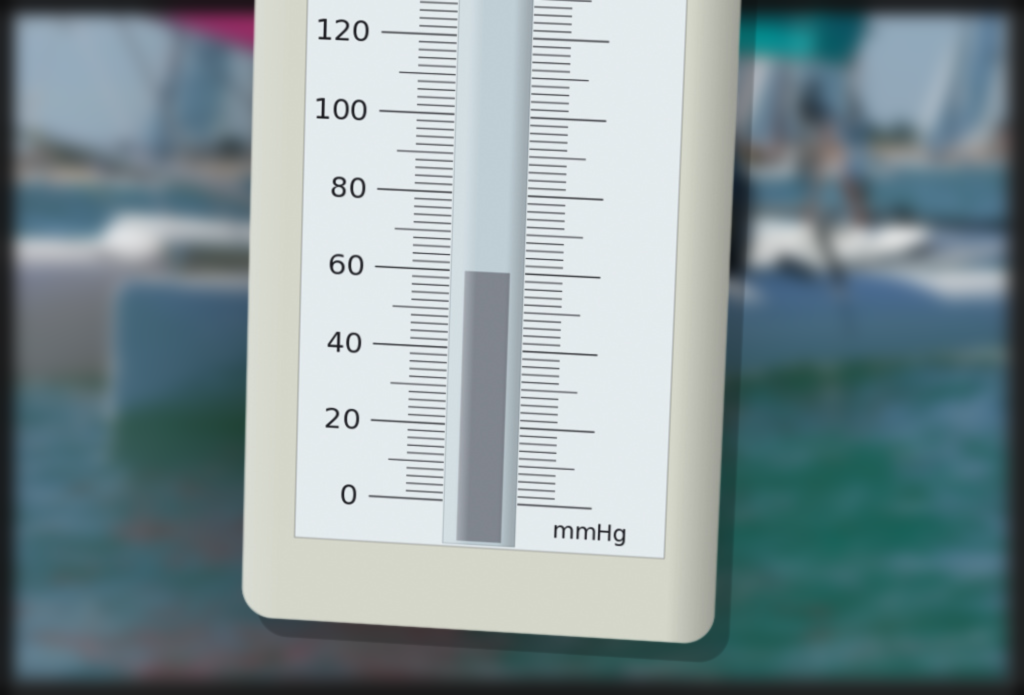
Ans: 60 (mmHg)
